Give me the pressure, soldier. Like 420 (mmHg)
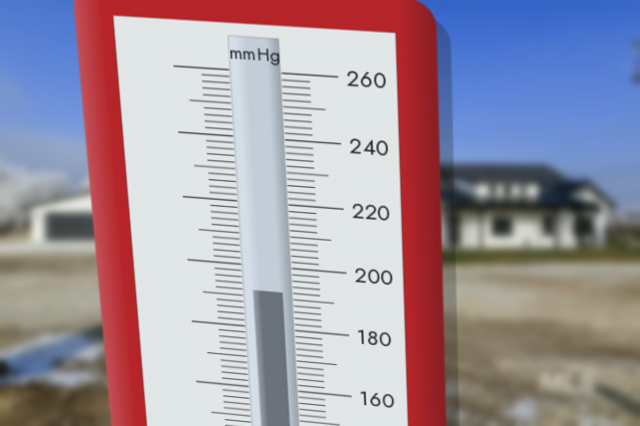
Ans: 192 (mmHg)
